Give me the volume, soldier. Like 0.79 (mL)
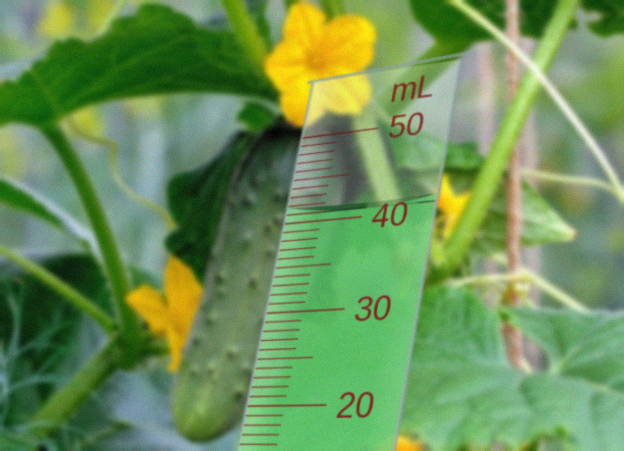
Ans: 41 (mL)
